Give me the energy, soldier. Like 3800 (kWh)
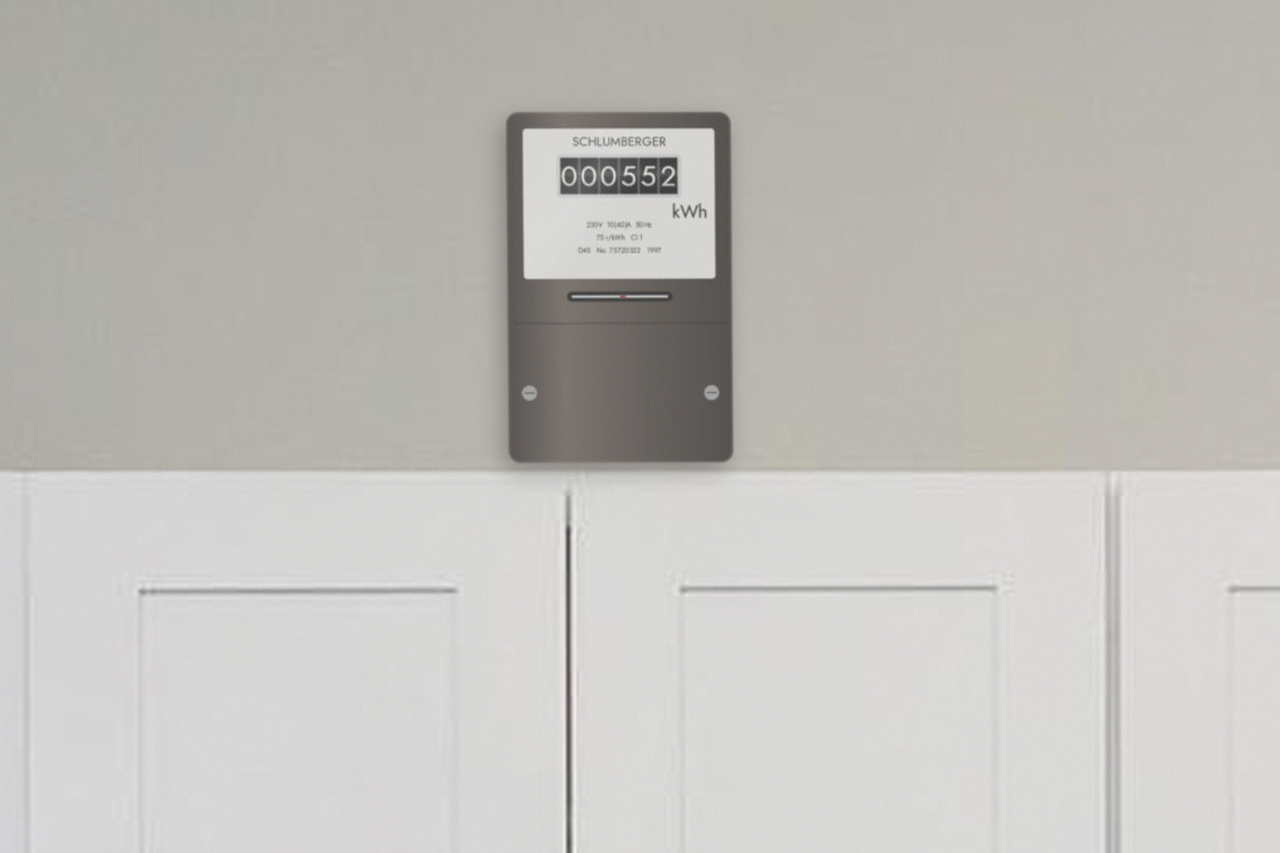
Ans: 552 (kWh)
